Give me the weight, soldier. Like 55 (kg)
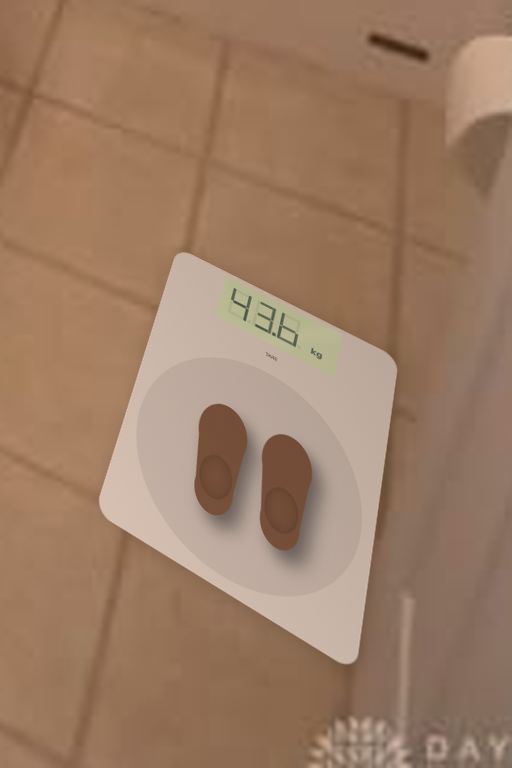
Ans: 43.6 (kg)
